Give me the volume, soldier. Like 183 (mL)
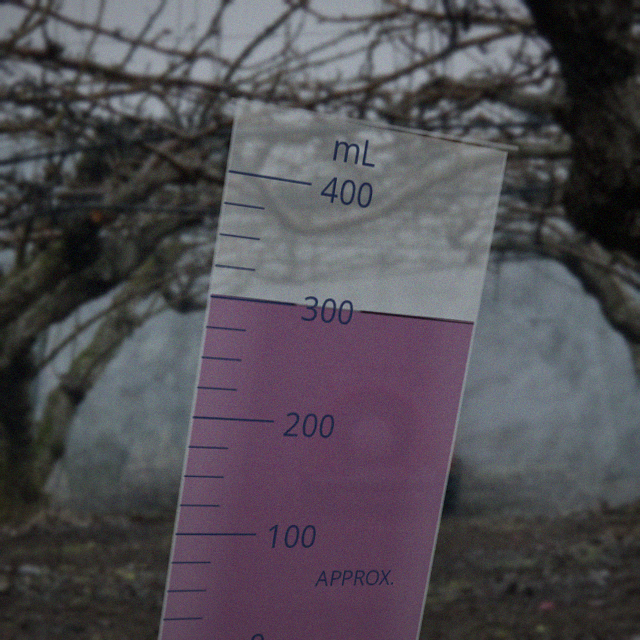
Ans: 300 (mL)
